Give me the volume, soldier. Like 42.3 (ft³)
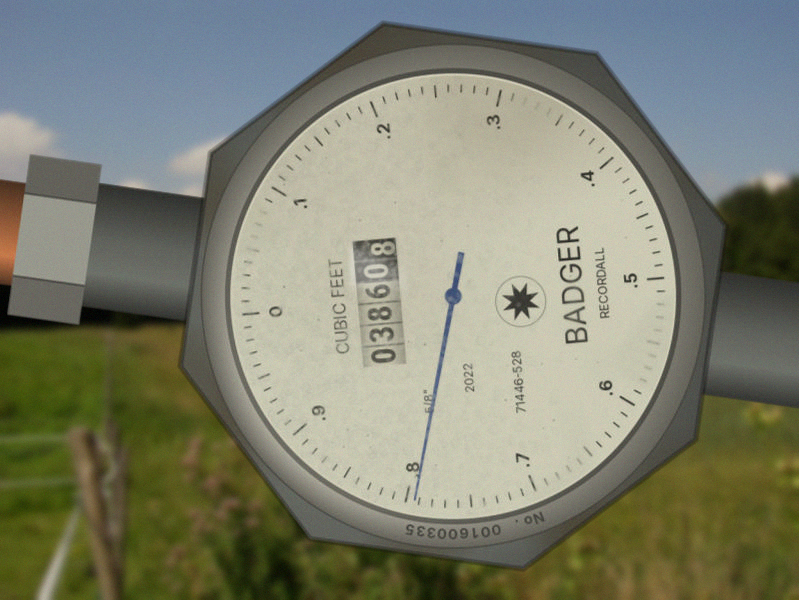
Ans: 38607.79 (ft³)
